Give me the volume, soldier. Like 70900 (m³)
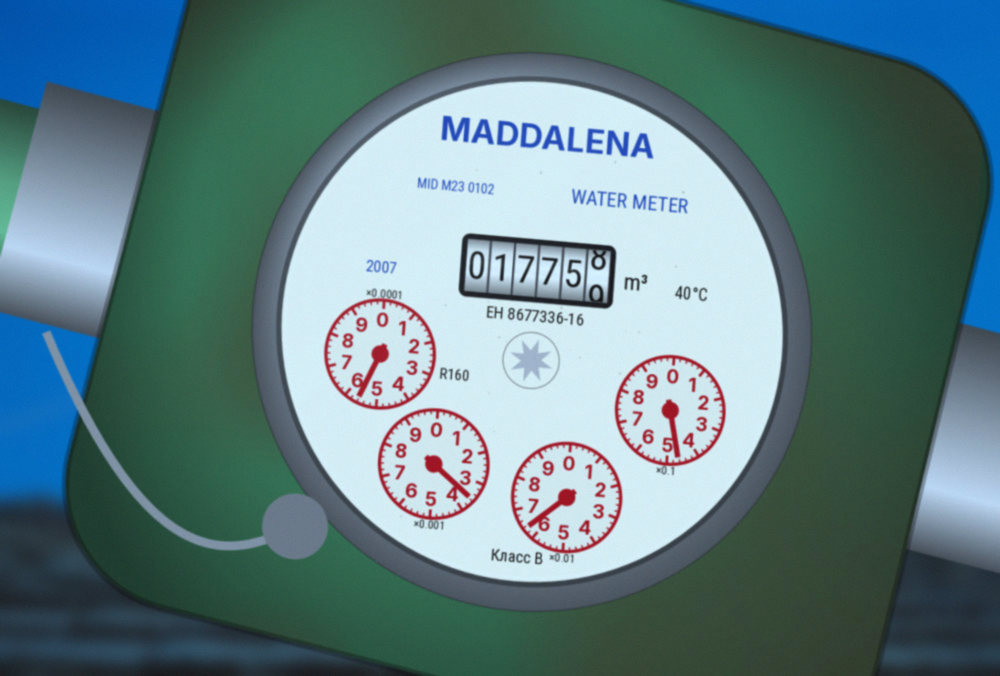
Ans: 17758.4635 (m³)
